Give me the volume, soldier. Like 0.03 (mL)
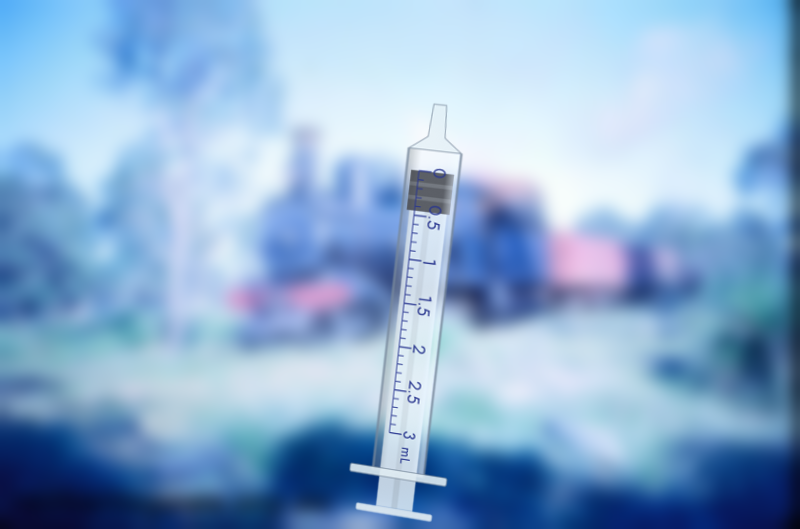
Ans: 0 (mL)
